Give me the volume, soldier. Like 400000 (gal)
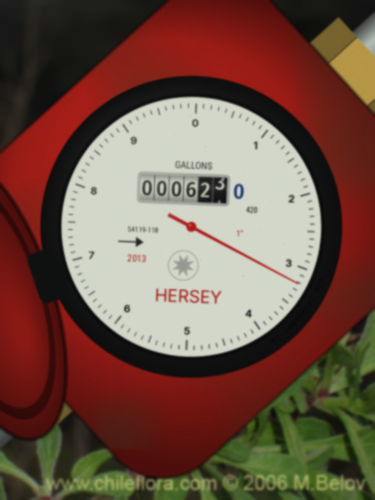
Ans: 6233.2 (gal)
